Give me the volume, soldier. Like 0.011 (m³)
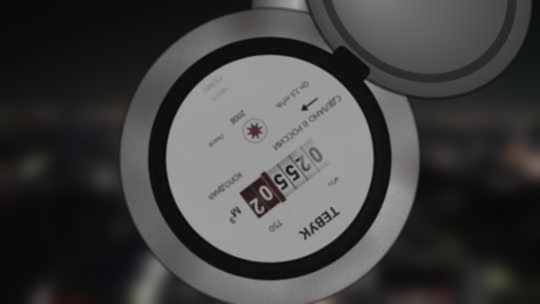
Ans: 255.02 (m³)
